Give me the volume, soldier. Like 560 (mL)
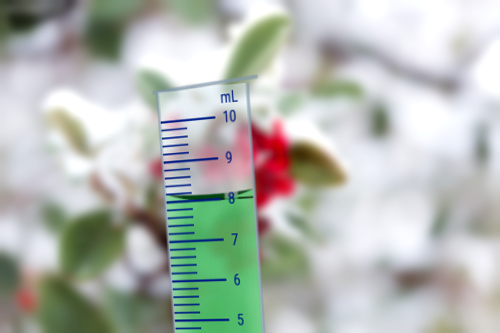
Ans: 8 (mL)
